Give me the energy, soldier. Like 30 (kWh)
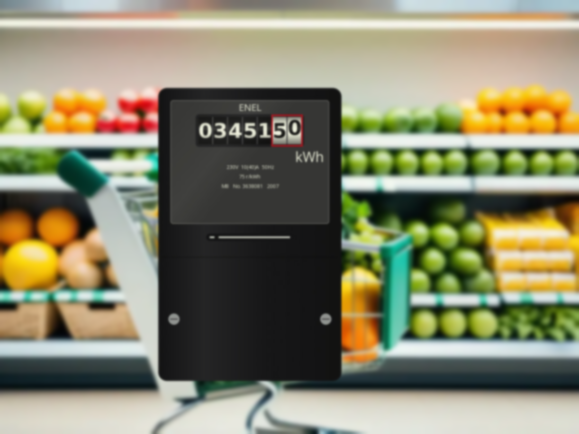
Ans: 3451.50 (kWh)
